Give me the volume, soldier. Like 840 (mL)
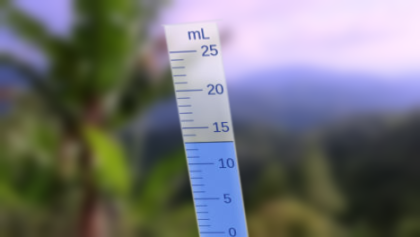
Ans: 13 (mL)
